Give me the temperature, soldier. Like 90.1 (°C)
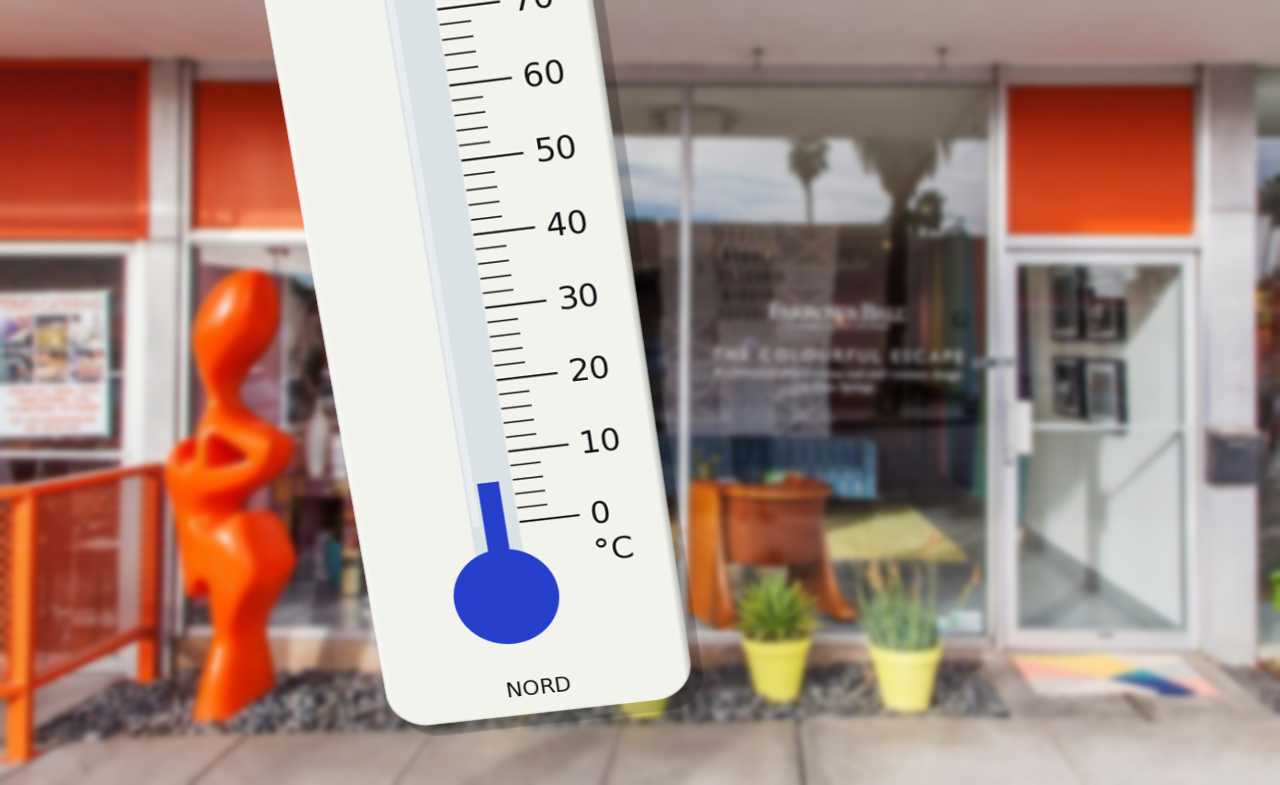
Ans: 6 (°C)
